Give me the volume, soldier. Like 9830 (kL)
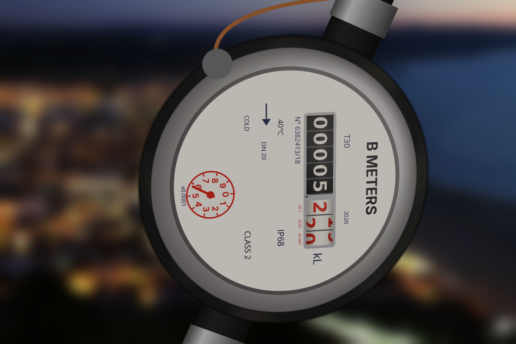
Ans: 5.2195 (kL)
